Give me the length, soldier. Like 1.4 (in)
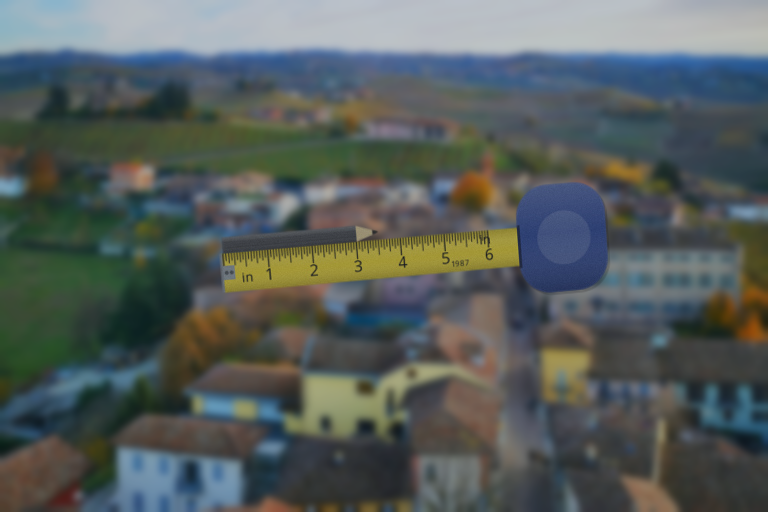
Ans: 3.5 (in)
